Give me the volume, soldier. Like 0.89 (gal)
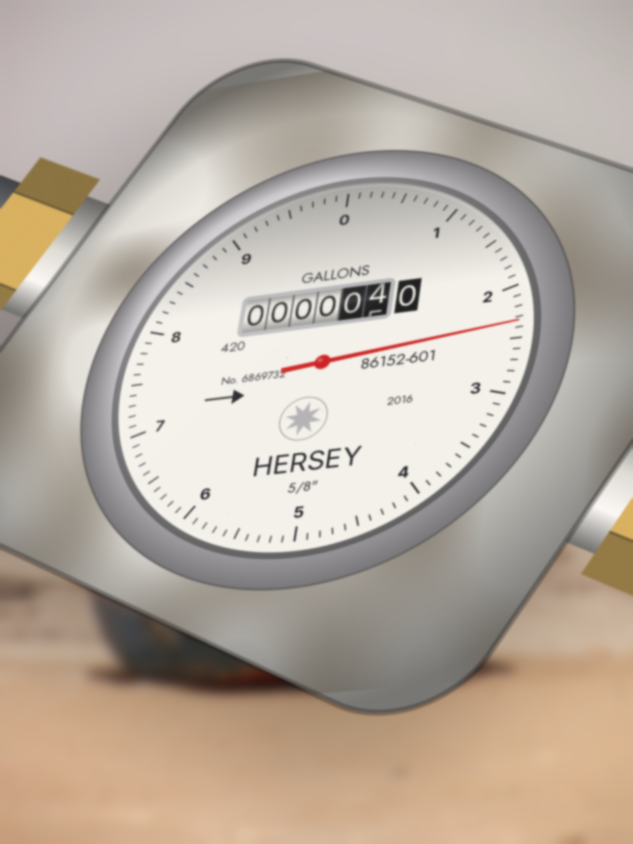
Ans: 42.3 (gal)
